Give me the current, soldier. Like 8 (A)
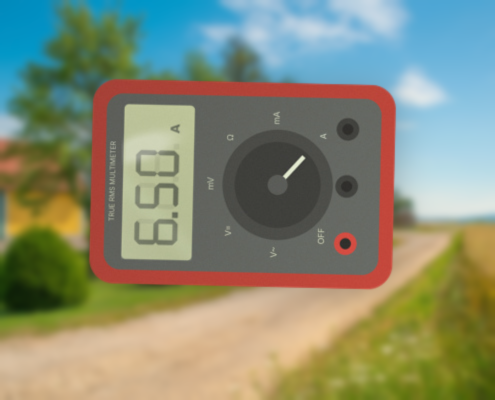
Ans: 6.50 (A)
